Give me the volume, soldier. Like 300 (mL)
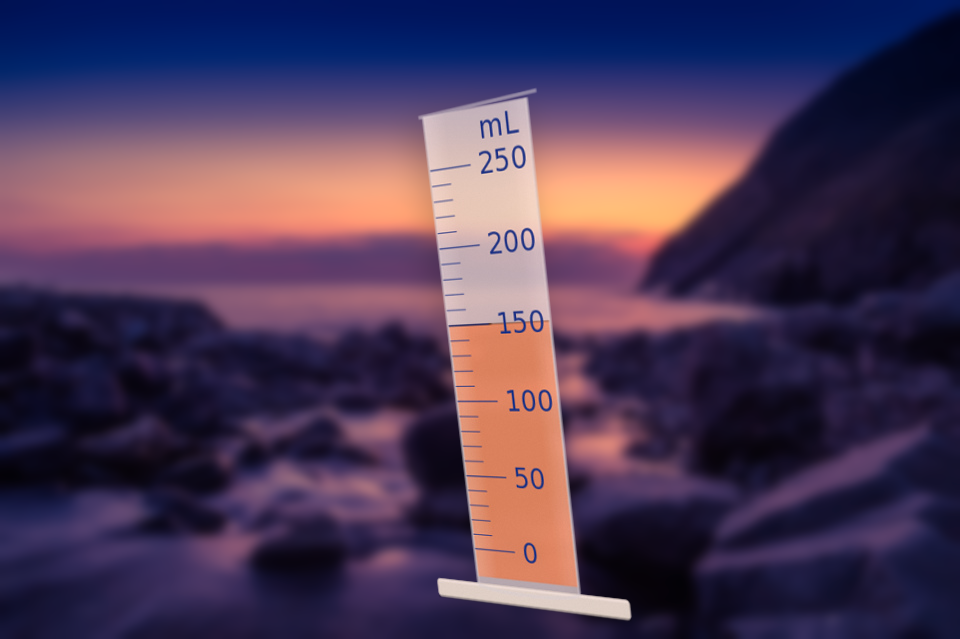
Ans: 150 (mL)
